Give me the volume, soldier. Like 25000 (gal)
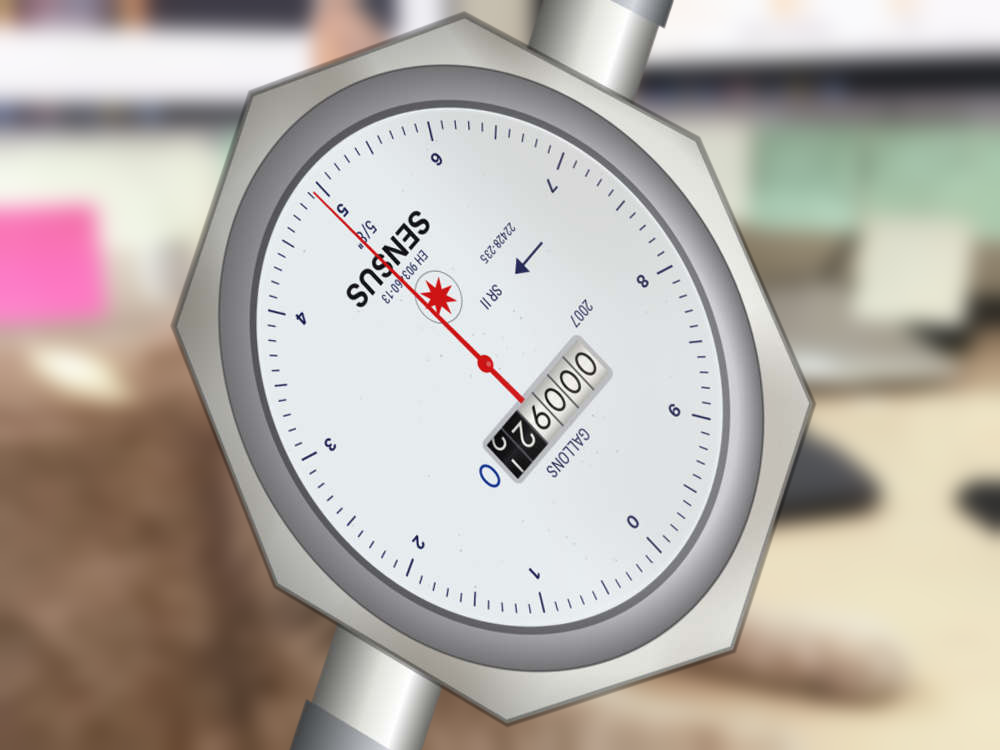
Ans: 9214.9 (gal)
